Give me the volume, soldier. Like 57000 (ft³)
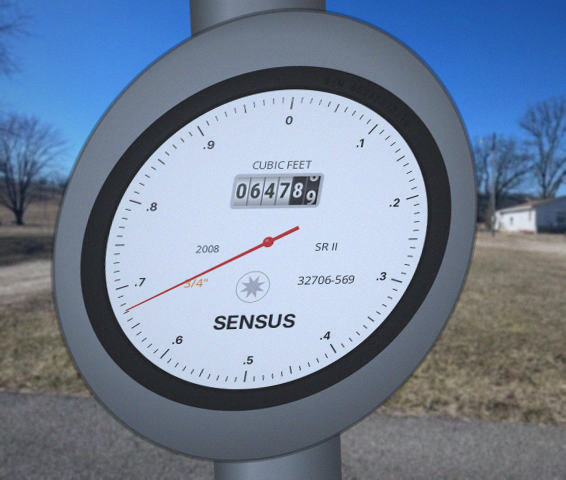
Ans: 64788.67 (ft³)
